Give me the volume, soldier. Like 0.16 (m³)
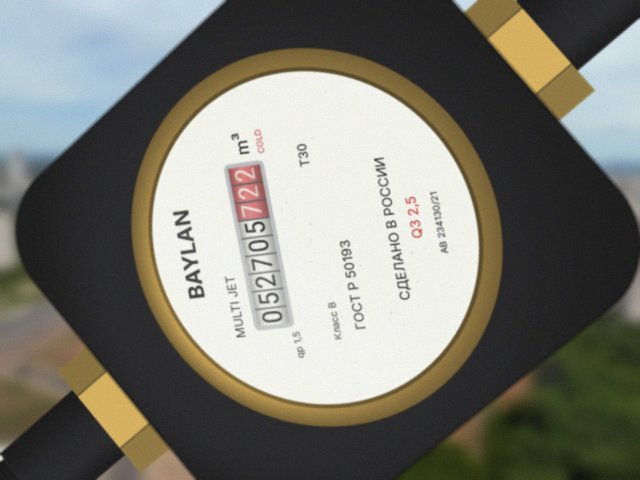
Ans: 52705.722 (m³)
